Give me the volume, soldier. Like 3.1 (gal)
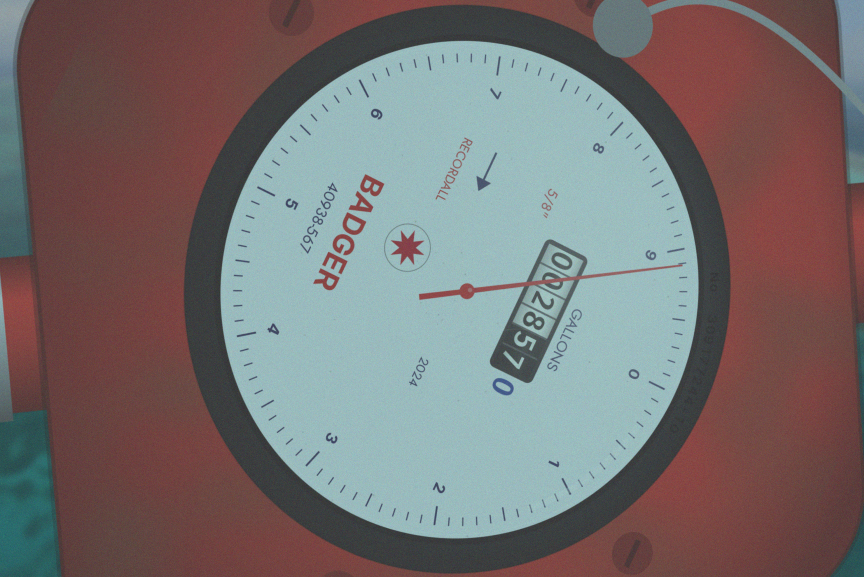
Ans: 28569.1 (gal)
